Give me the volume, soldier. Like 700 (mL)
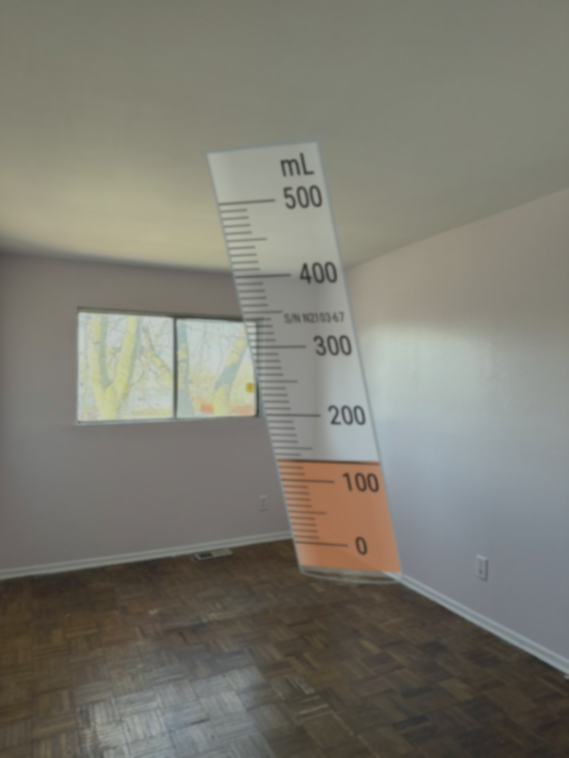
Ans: 130 (mL)
